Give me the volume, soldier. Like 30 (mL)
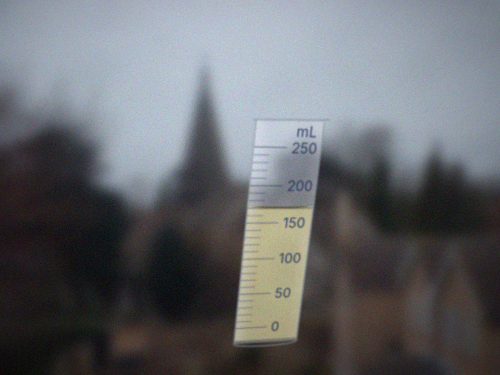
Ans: 170 (mL)
